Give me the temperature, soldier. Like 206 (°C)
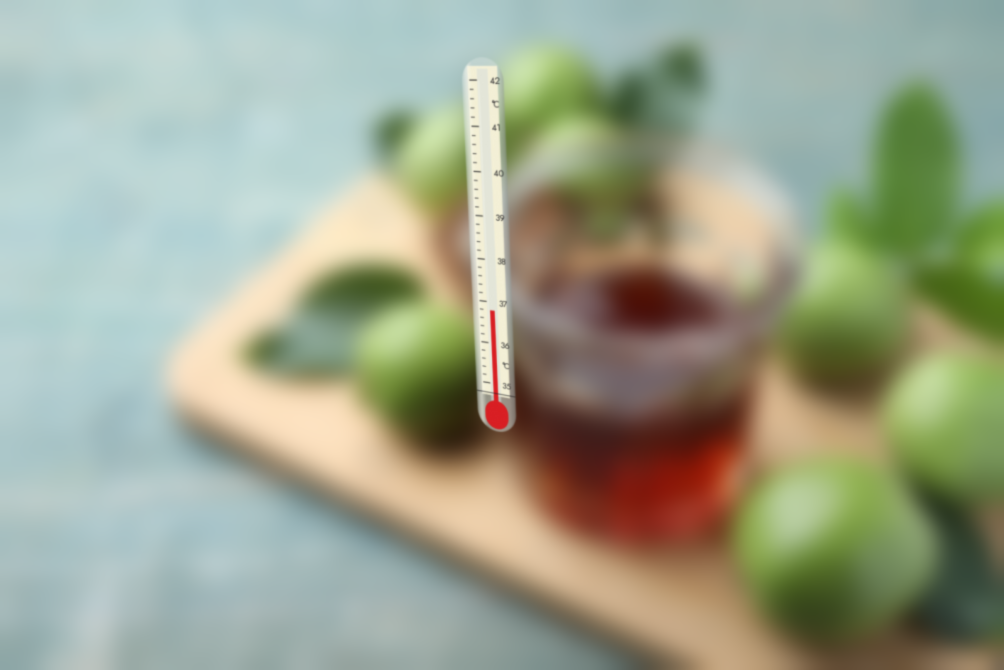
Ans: 36.8 (°C)
